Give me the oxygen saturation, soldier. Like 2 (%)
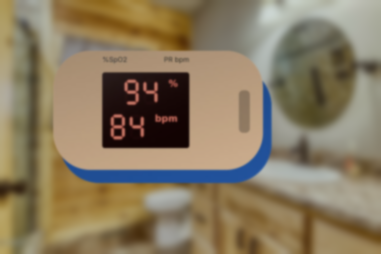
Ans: 94 (%)
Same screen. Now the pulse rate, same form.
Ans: 84 (bpm)
